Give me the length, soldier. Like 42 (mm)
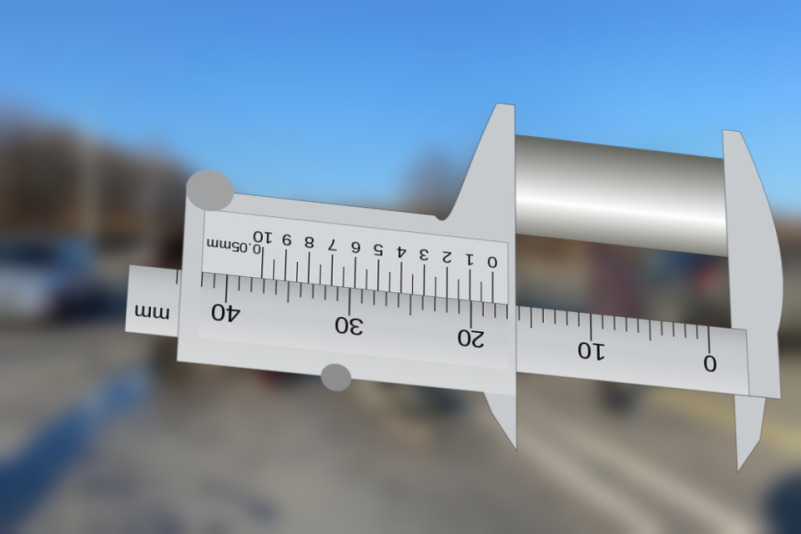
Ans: 18.2 (mm)
